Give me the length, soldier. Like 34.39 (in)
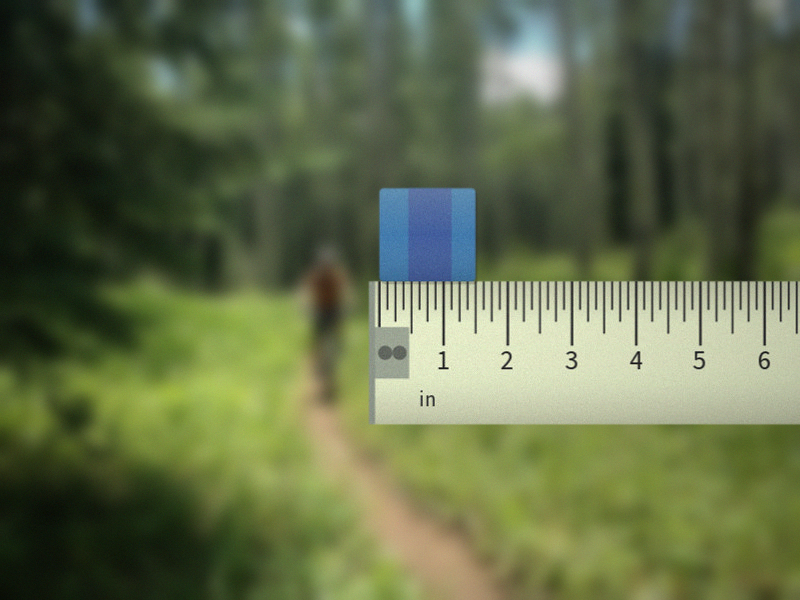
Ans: 1.5 (in)
